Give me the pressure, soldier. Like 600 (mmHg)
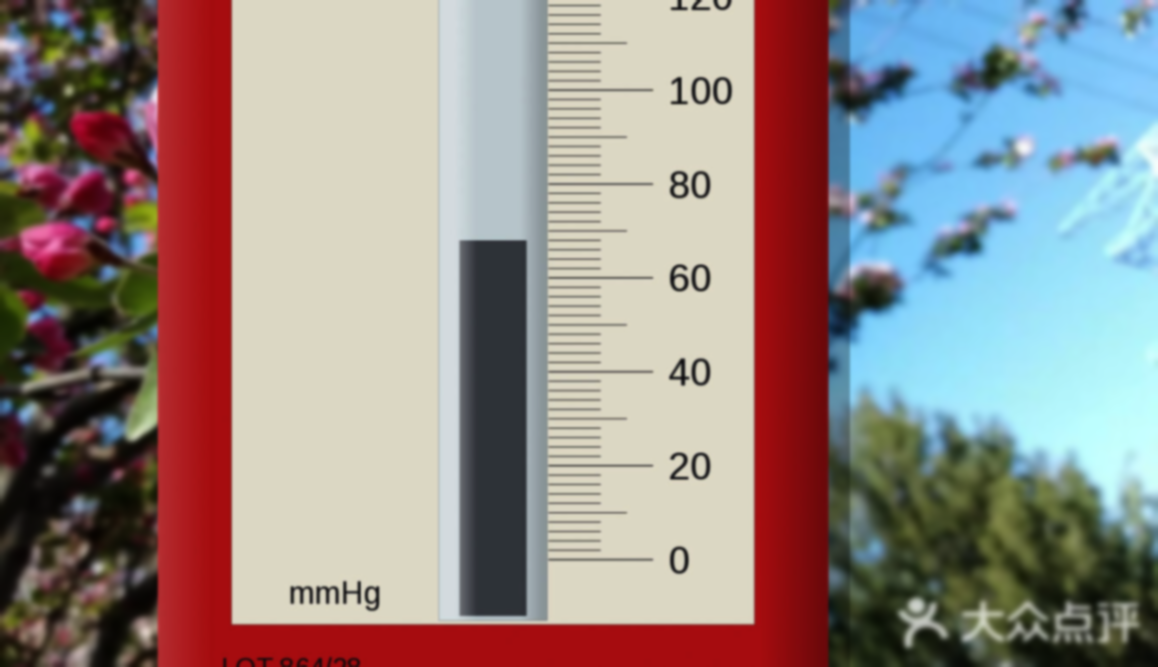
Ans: 68 (mmHg)
